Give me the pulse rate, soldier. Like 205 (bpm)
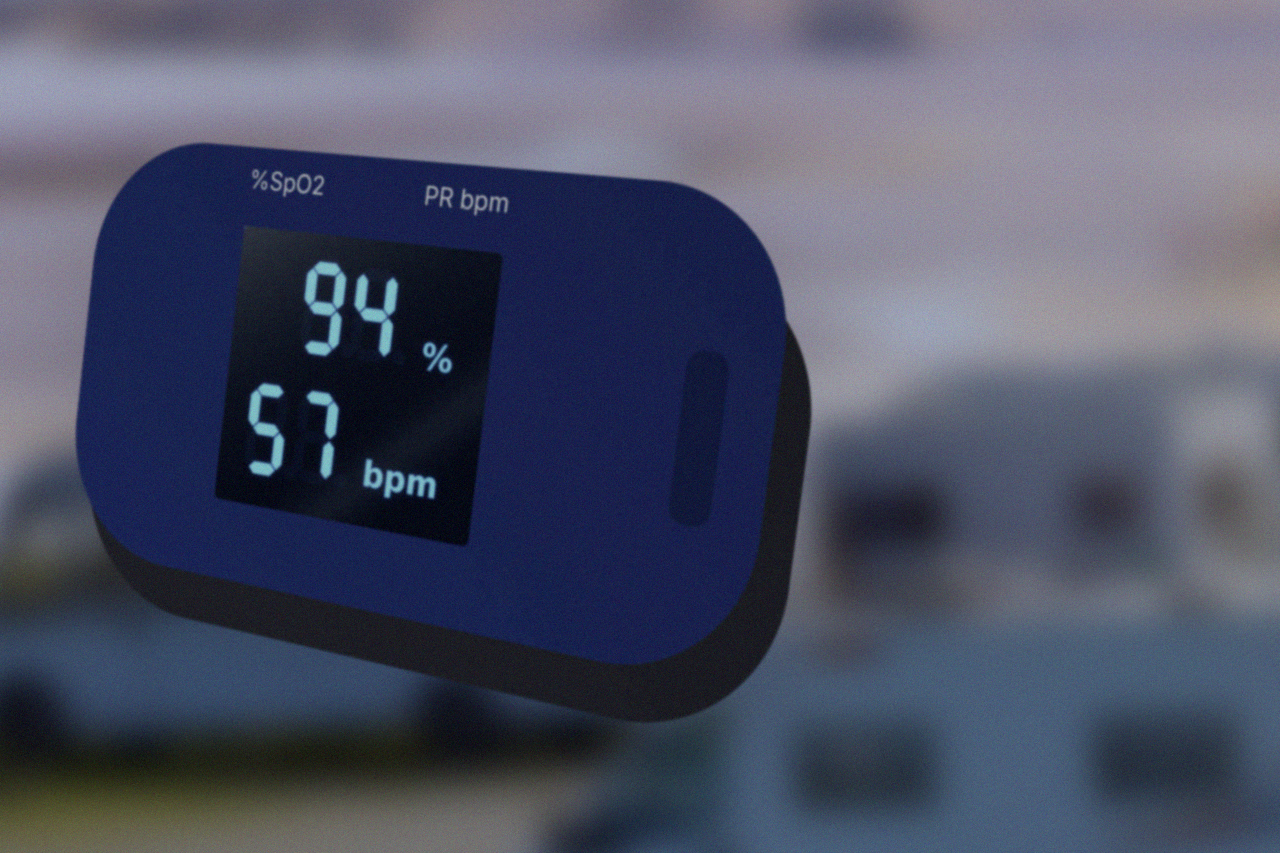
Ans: 57 (bpm)
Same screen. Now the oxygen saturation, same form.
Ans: 94 (%)
